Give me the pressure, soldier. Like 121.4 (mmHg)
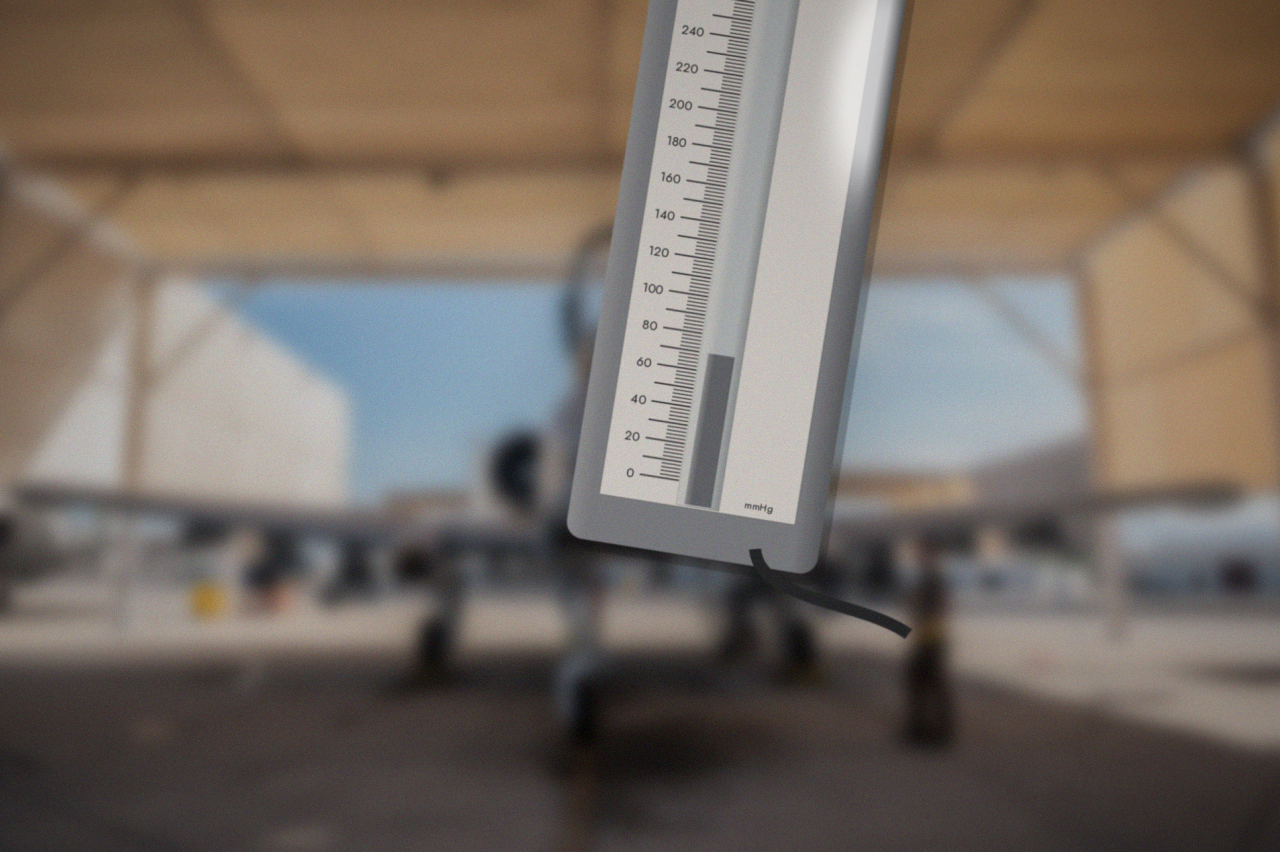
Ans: 70 (mmHg)
